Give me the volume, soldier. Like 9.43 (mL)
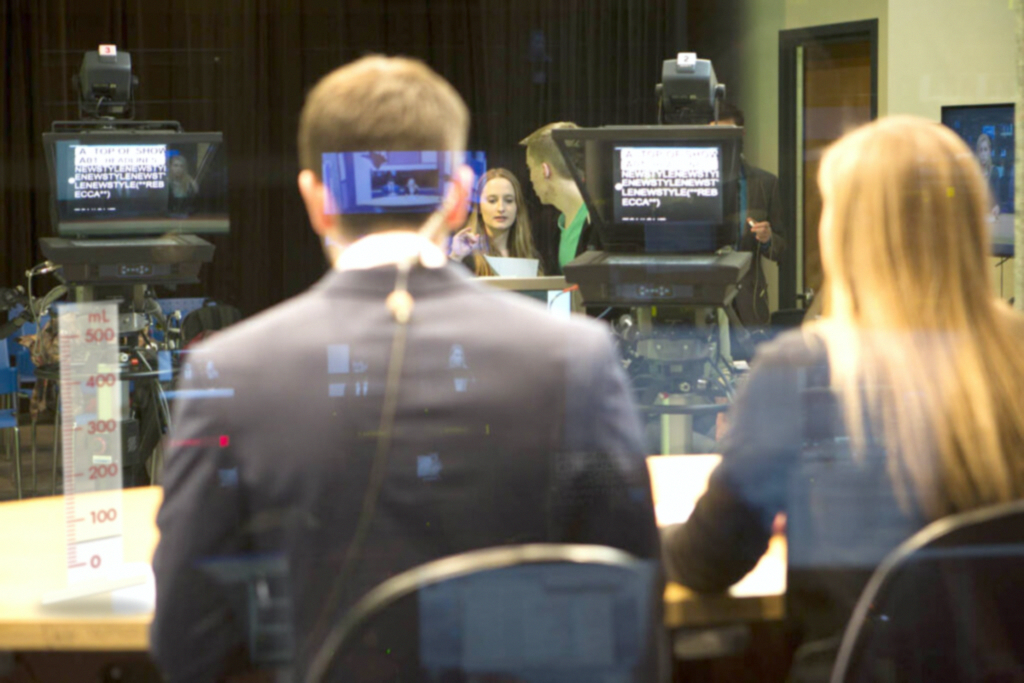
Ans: 50 (mL)
